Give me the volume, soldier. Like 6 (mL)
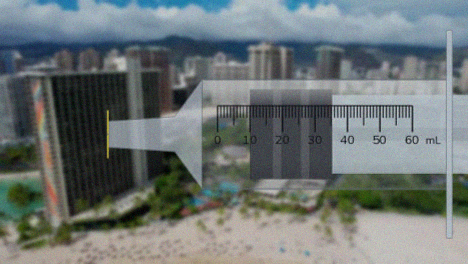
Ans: 10 (mL)
